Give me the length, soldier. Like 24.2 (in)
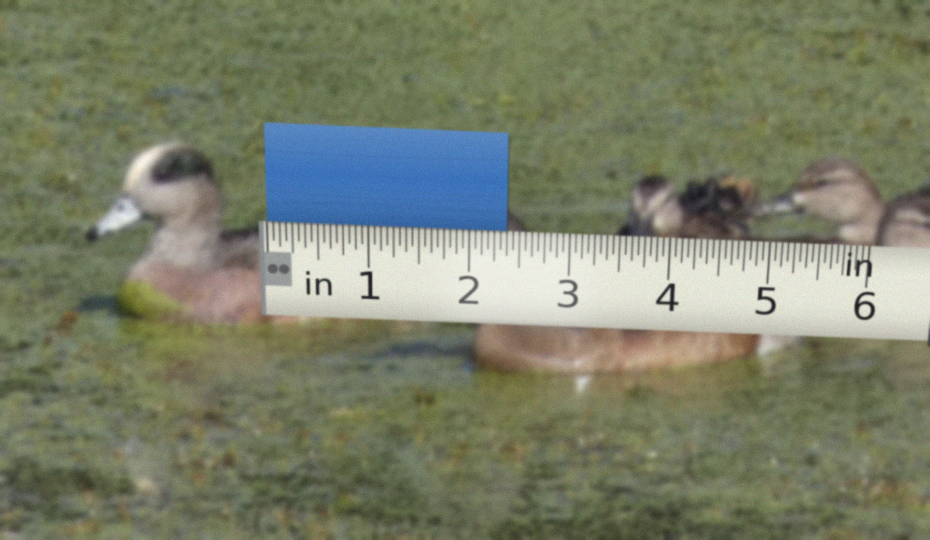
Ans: 2.375 (in)
